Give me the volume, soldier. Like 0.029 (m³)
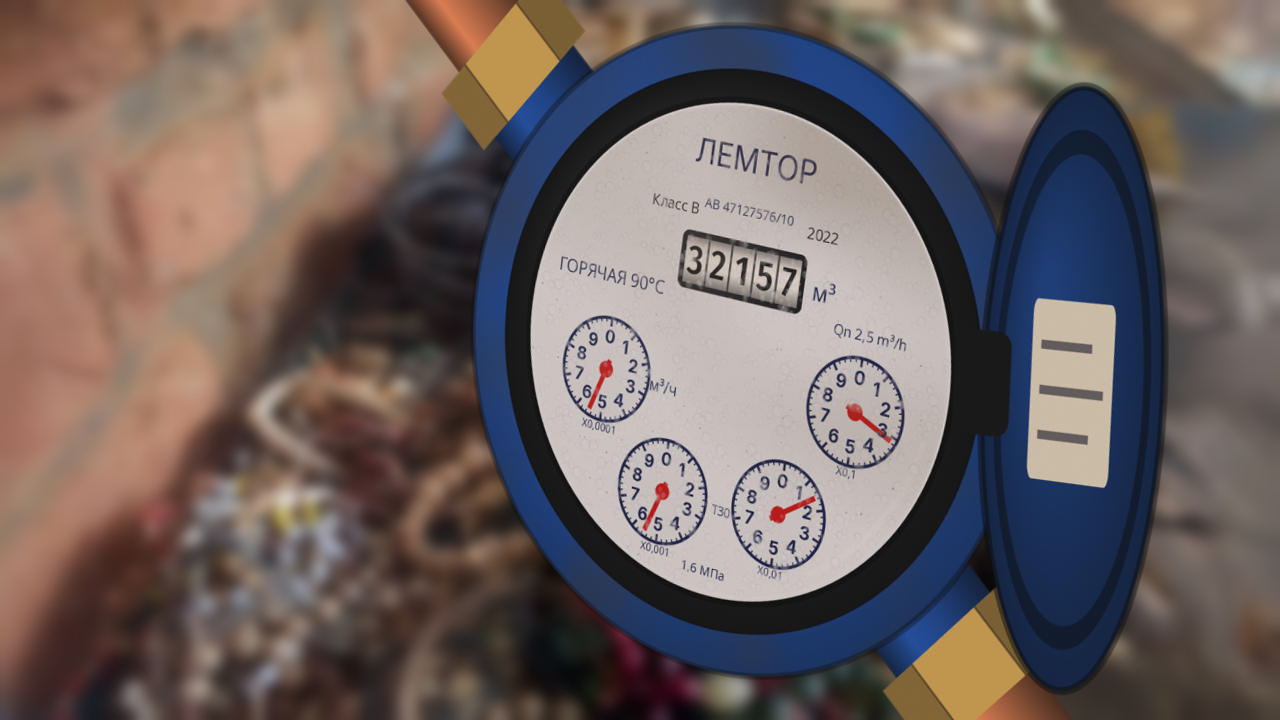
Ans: 32157.3155 (m³)
